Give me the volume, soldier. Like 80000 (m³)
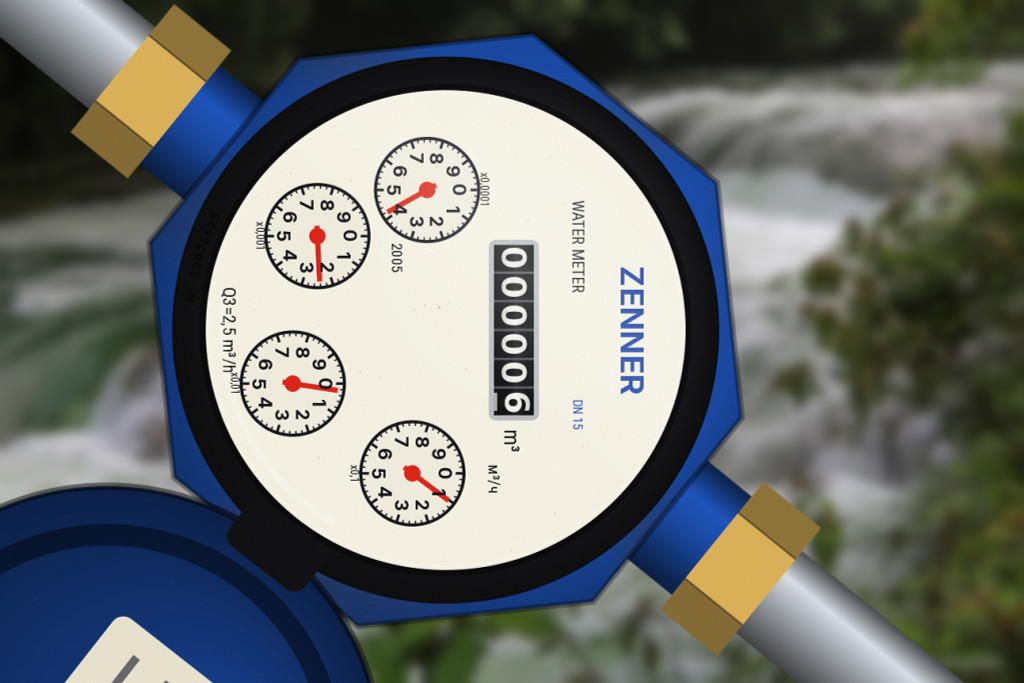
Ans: 6.1024 (m³)
